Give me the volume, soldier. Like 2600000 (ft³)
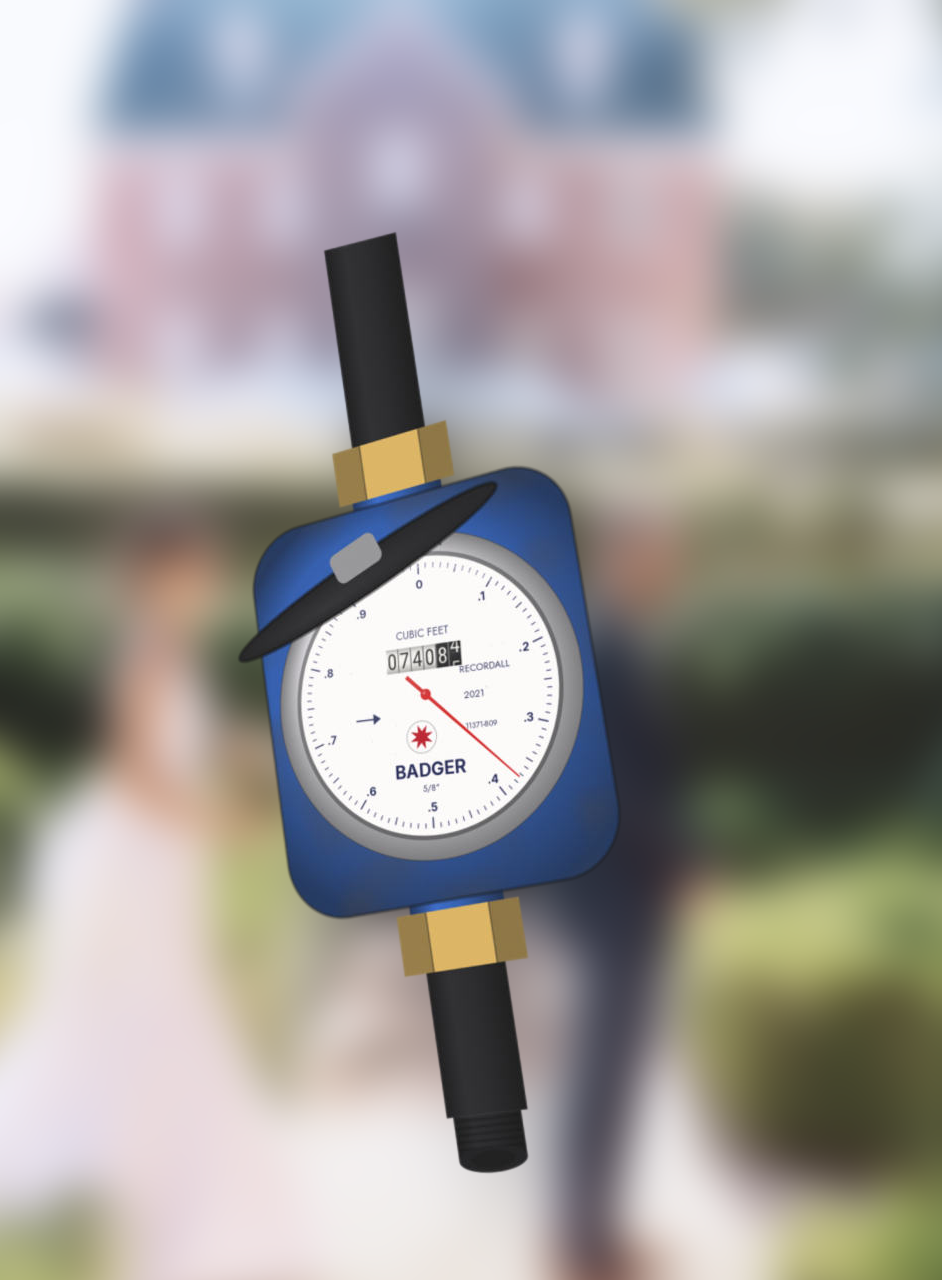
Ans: 74084.37 (ft³)
